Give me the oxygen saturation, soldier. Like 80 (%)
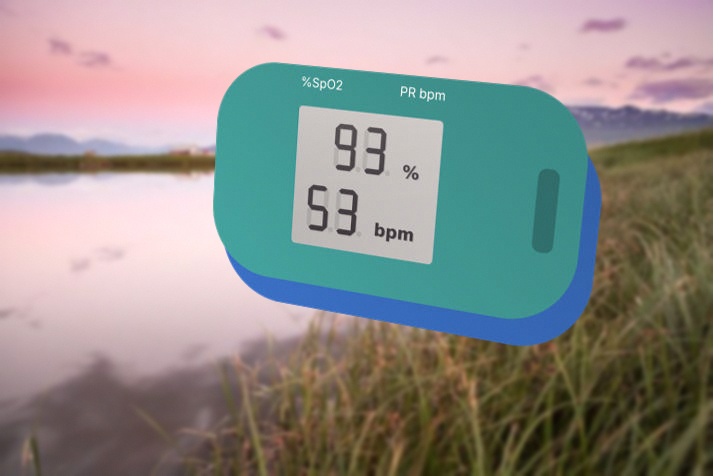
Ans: 93 (%)
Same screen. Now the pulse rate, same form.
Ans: 53 (bpm)
